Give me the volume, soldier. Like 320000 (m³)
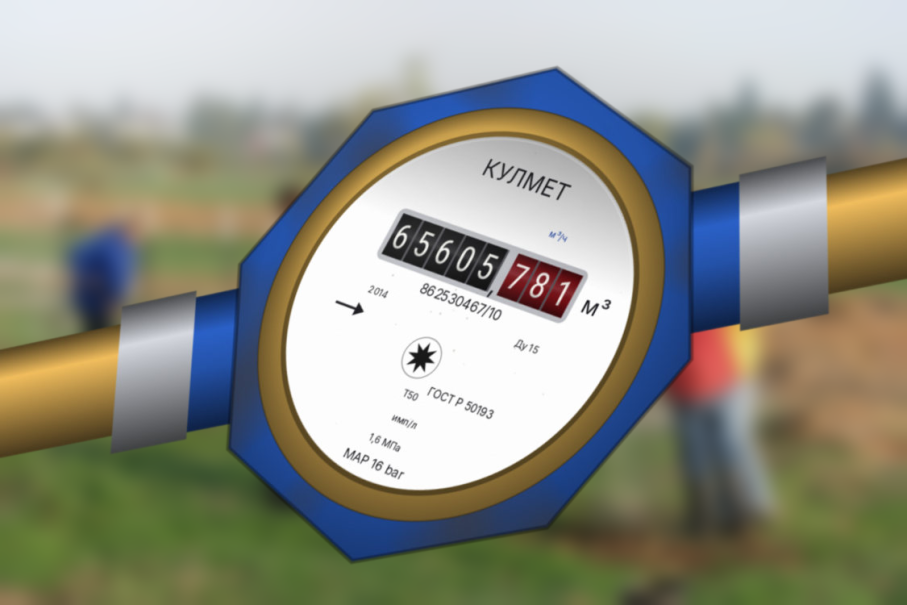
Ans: 65605.781 (m³)
